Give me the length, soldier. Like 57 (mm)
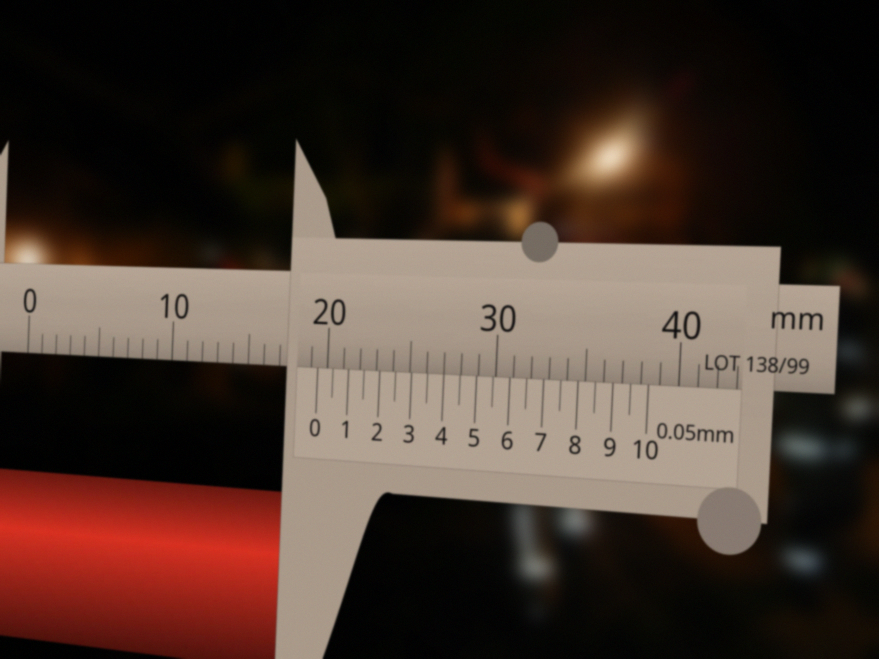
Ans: 19.4 (mm)
